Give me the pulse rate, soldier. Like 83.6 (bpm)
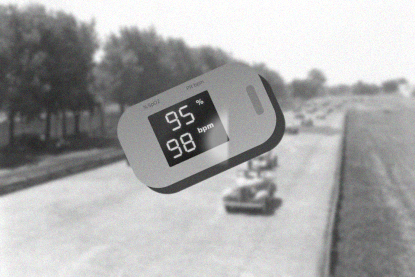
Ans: 98 (bpm)
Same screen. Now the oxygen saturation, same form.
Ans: 95 (%)
